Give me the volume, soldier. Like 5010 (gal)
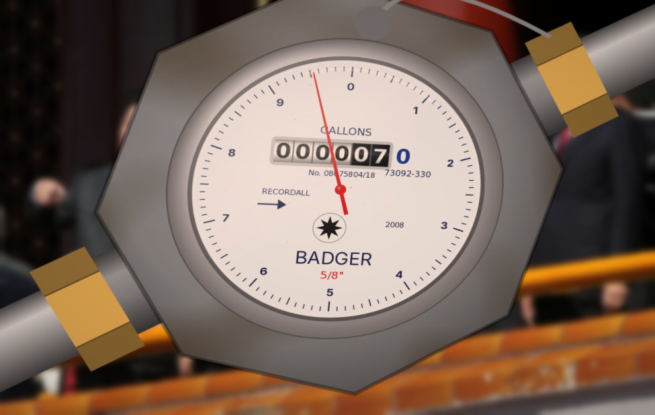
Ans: 69.5 (gal)
